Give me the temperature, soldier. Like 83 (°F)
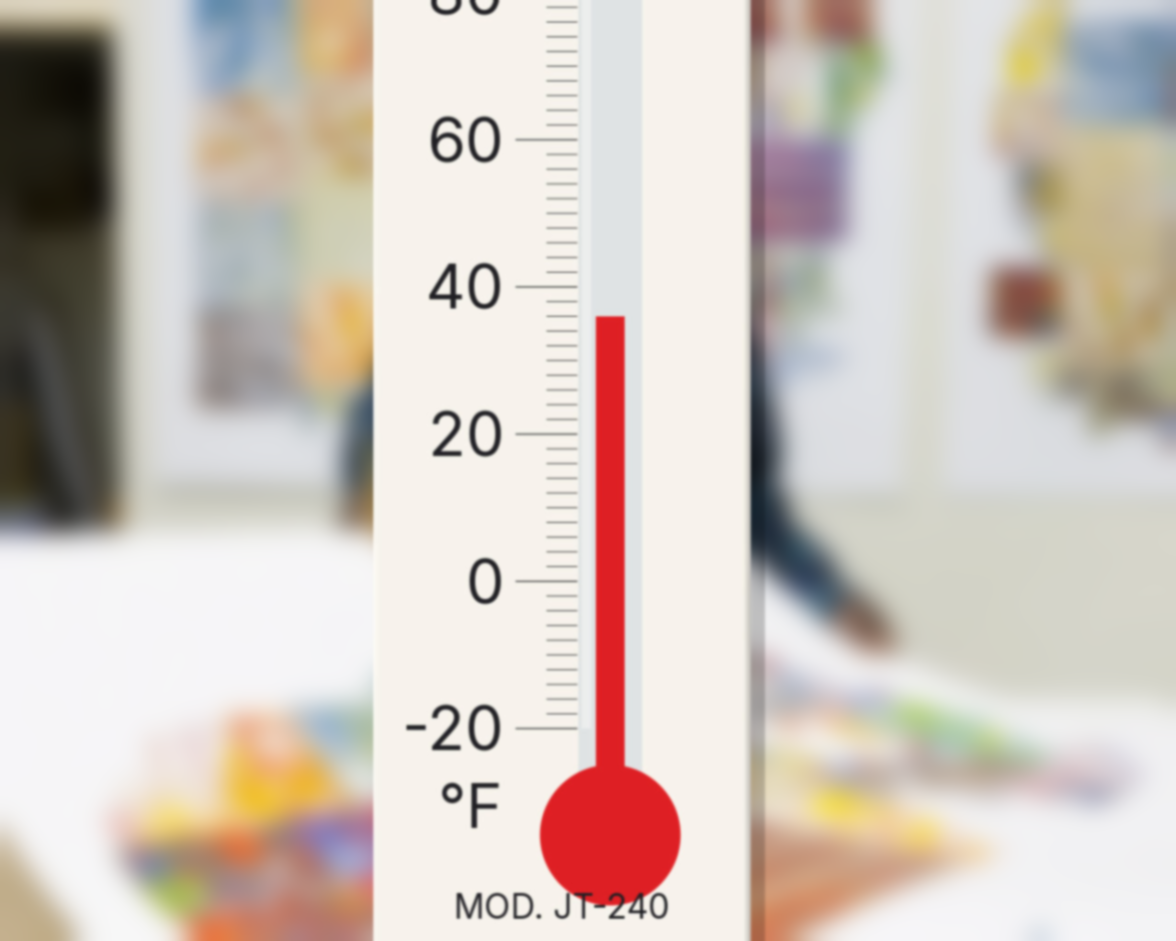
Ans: 36 (°F)
